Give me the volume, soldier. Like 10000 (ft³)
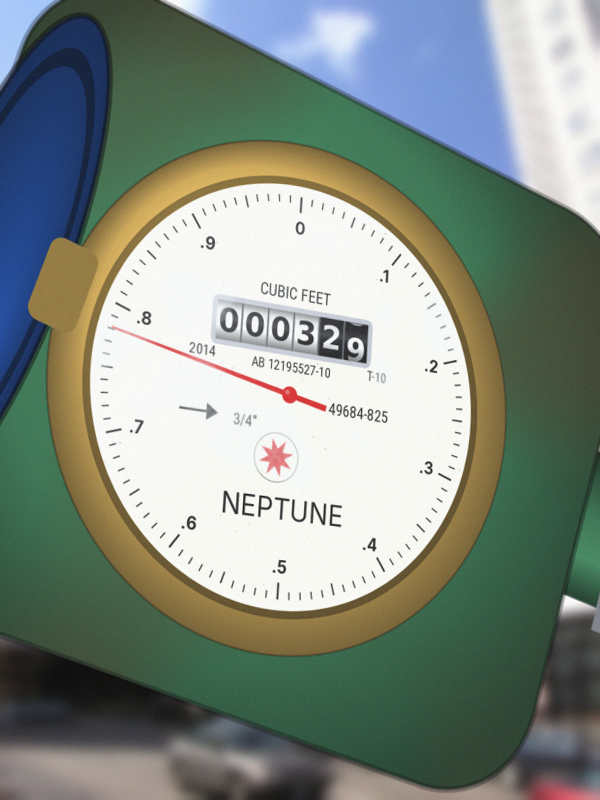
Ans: 328.78 (ft³)
